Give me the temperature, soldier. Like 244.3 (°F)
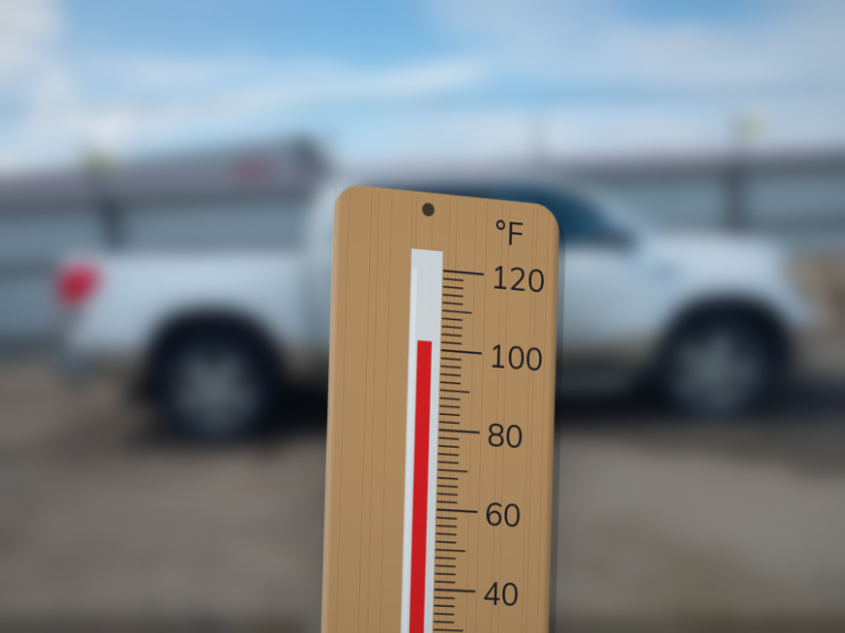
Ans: 102 (°F)
